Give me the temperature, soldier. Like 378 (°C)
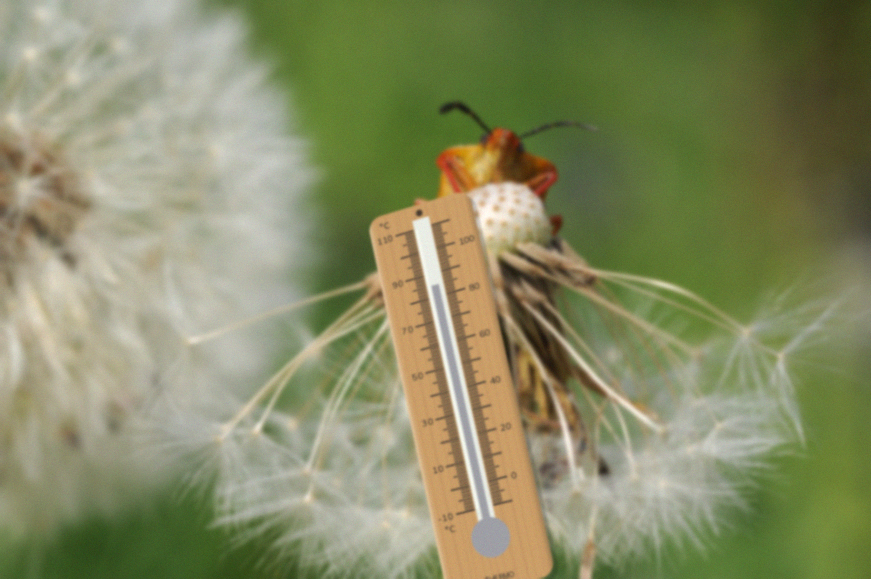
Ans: 85 (°C)
